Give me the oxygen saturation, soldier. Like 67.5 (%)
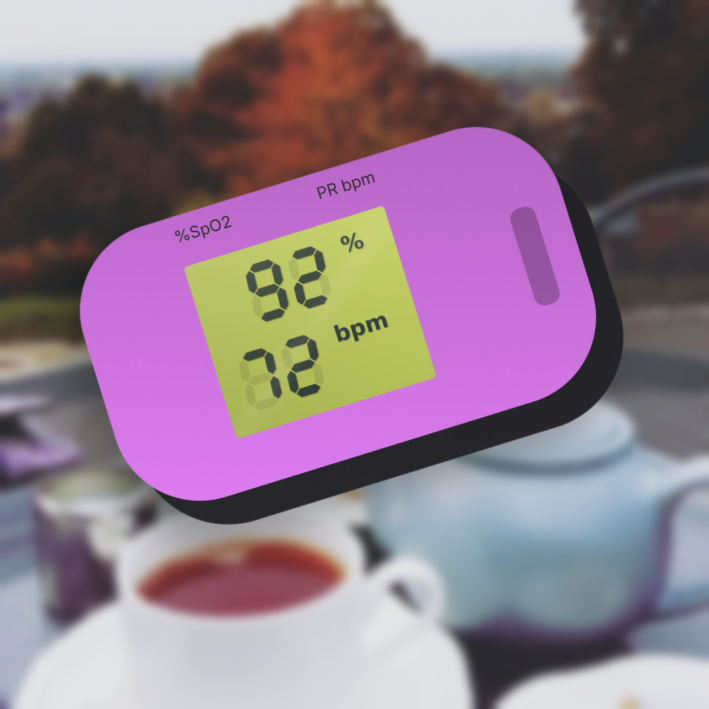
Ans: 92 (%)
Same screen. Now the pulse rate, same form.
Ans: 72 (bpm)
